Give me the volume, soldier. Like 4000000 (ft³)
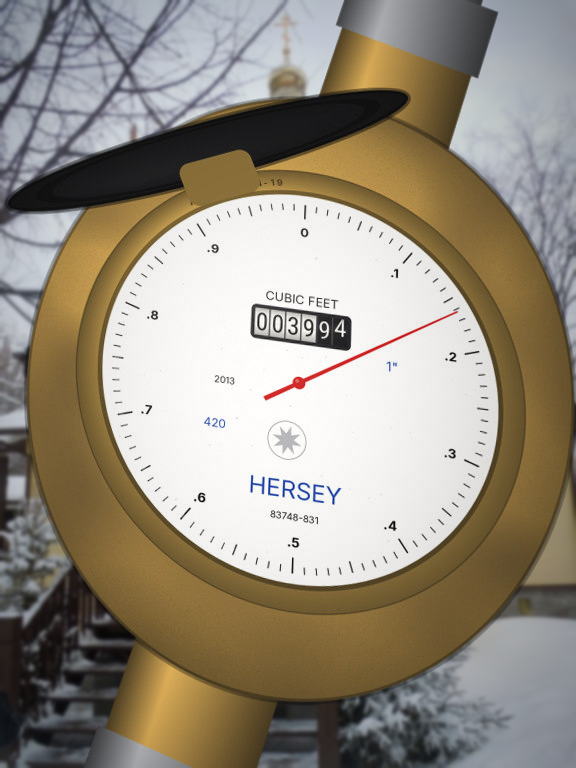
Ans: 3994.16 (ft³)
